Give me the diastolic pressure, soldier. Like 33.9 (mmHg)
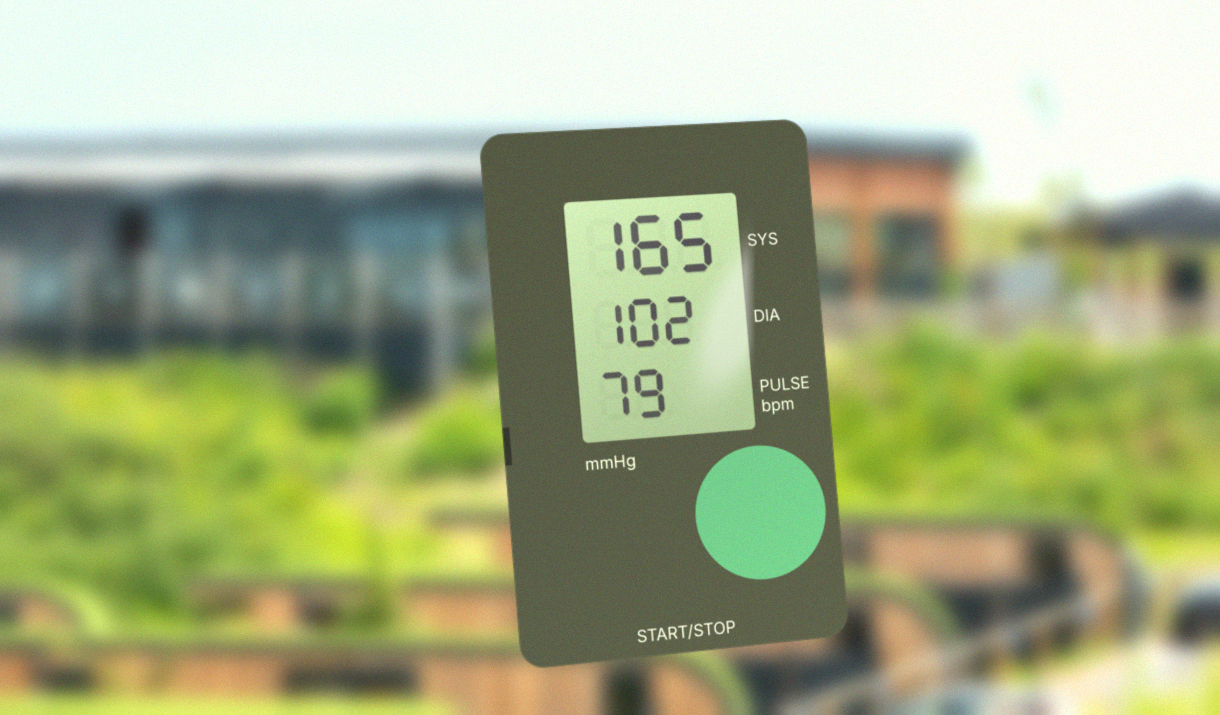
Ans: 102 (mmHg)
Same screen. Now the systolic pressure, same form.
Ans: 165 (mmHg)
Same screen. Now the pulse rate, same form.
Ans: 79 (bpm)
